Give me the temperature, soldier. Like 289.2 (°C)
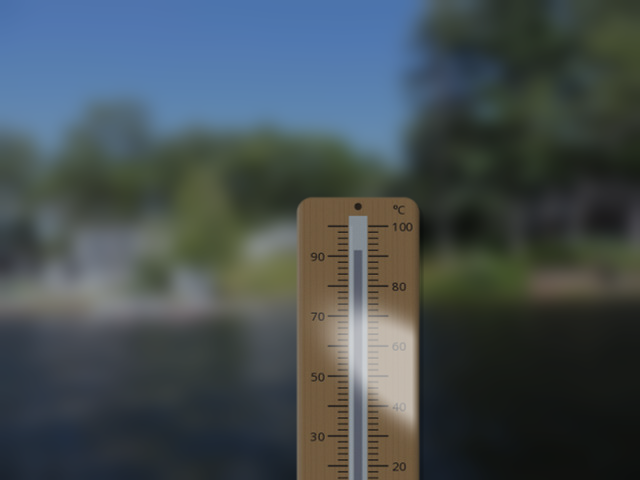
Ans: 92 (°C)
